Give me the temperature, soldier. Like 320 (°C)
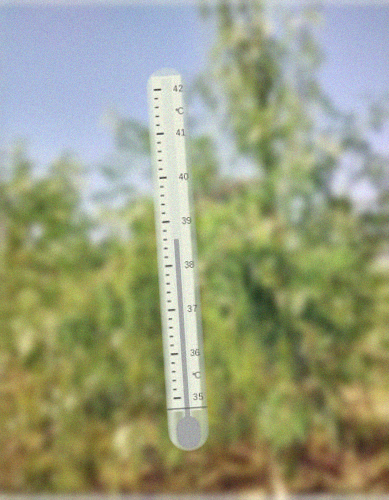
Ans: 38.6 (°C)
